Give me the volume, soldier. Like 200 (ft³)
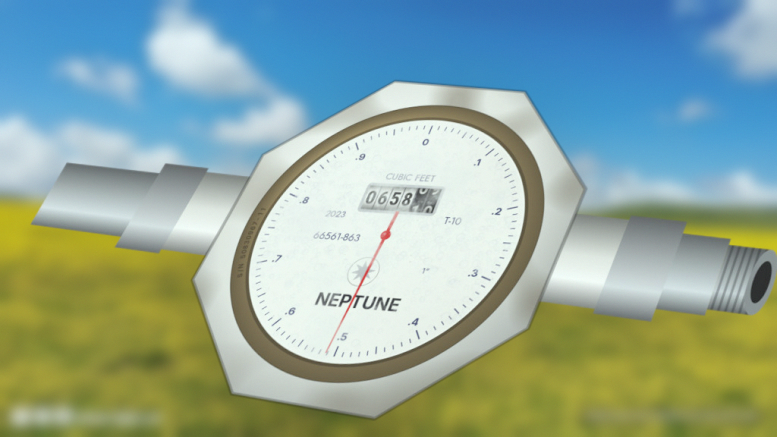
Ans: 65809.51 (ft³)
